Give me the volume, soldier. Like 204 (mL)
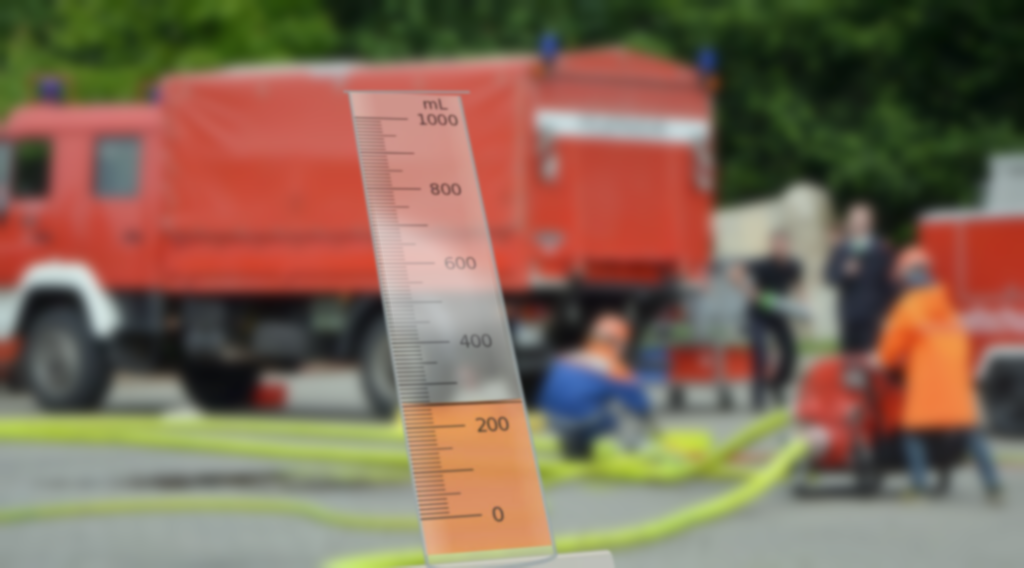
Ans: 250 (mL)
